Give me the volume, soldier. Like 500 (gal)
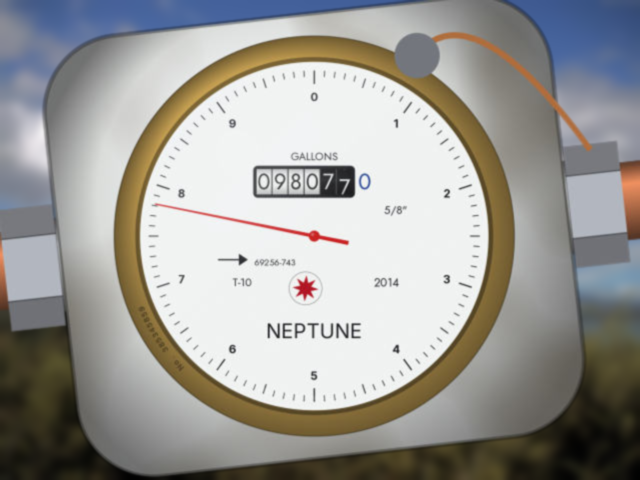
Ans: 980767.8 (gal)
